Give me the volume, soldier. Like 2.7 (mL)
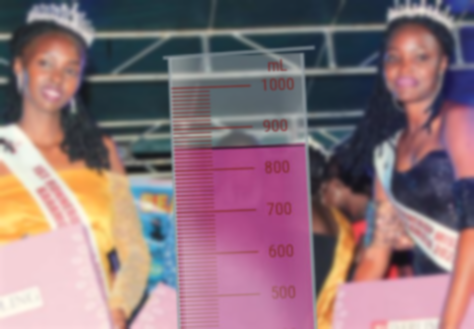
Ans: 850 (mL)
